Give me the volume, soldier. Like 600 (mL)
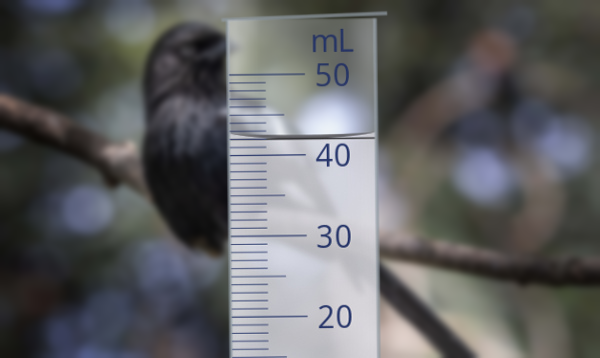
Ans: 42 (mL)
